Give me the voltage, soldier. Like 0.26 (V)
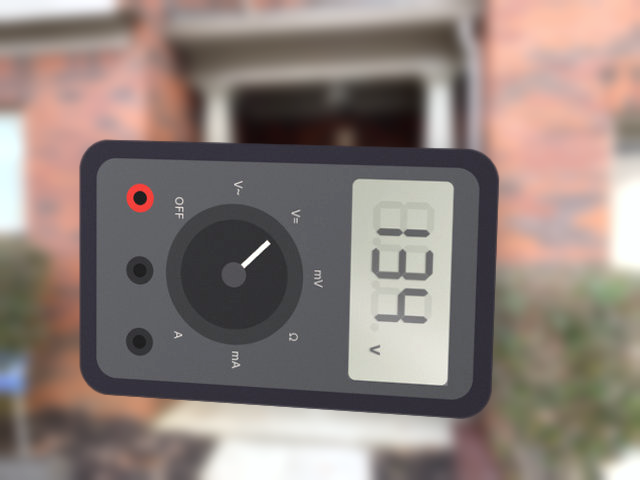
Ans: 134 (V)
